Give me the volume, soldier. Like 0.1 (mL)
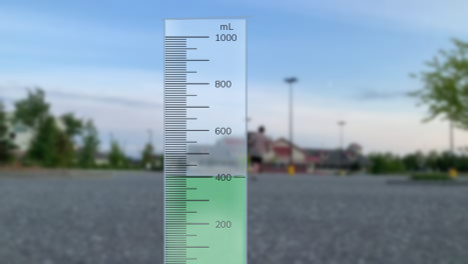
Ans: 400 (mL)
